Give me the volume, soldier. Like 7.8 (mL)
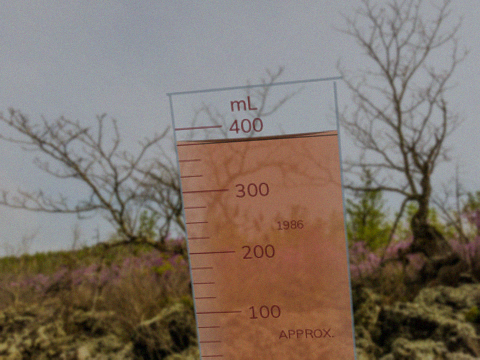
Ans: 375 (mL)
